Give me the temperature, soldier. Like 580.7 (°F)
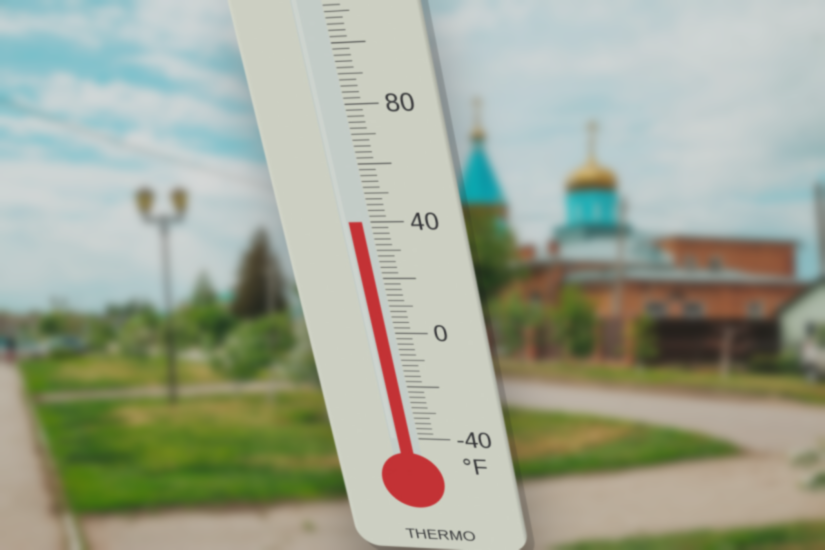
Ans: 40 (°F)
